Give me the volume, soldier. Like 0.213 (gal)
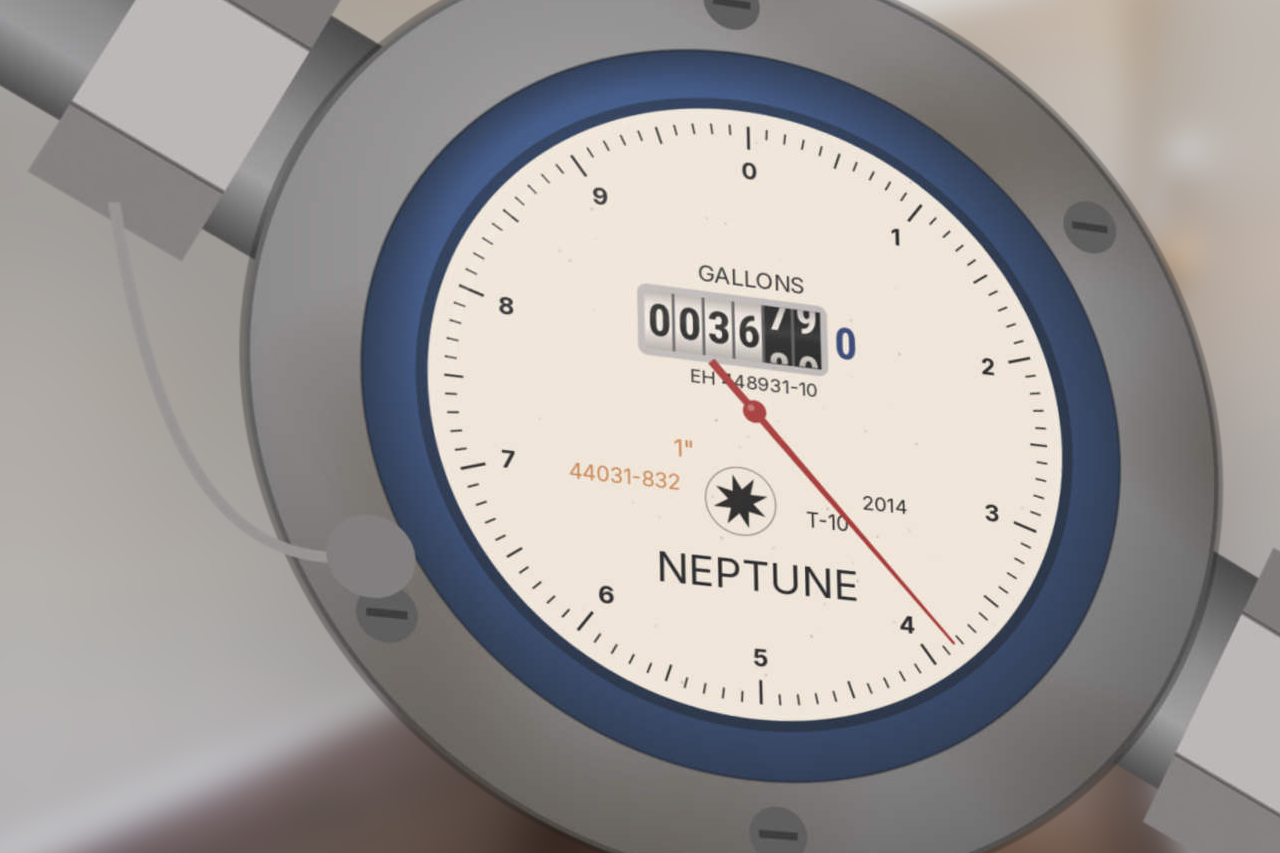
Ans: 36793.8 (gal)
